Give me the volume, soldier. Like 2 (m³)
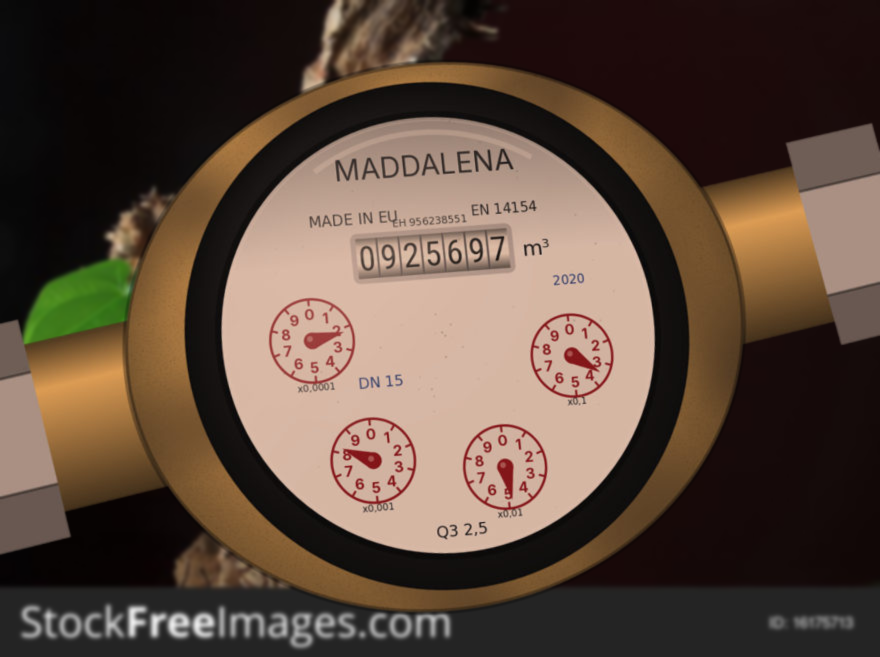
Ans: 925697.3482 (m³)
